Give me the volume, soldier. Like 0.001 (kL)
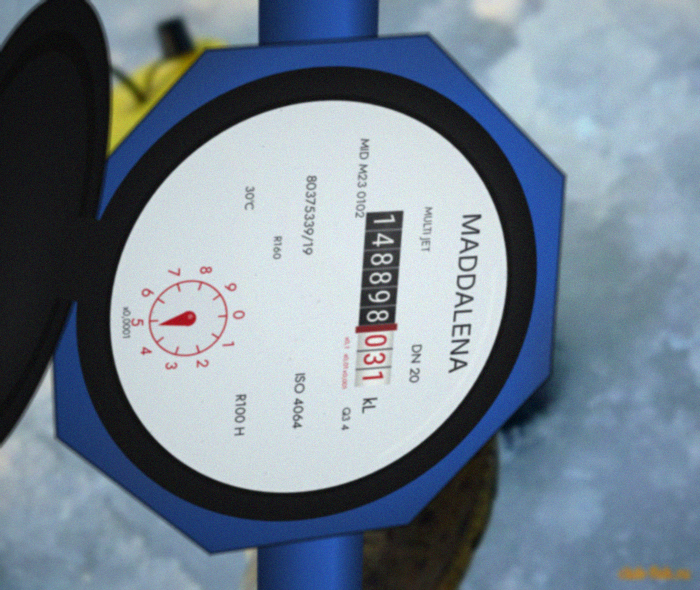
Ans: 148898.0314 (kL)
